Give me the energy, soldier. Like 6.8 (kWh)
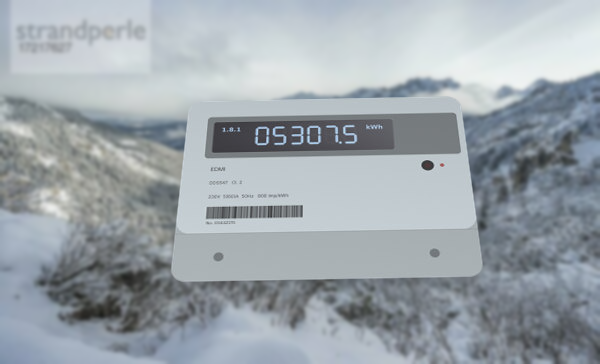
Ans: 5307.5 (kWh)
